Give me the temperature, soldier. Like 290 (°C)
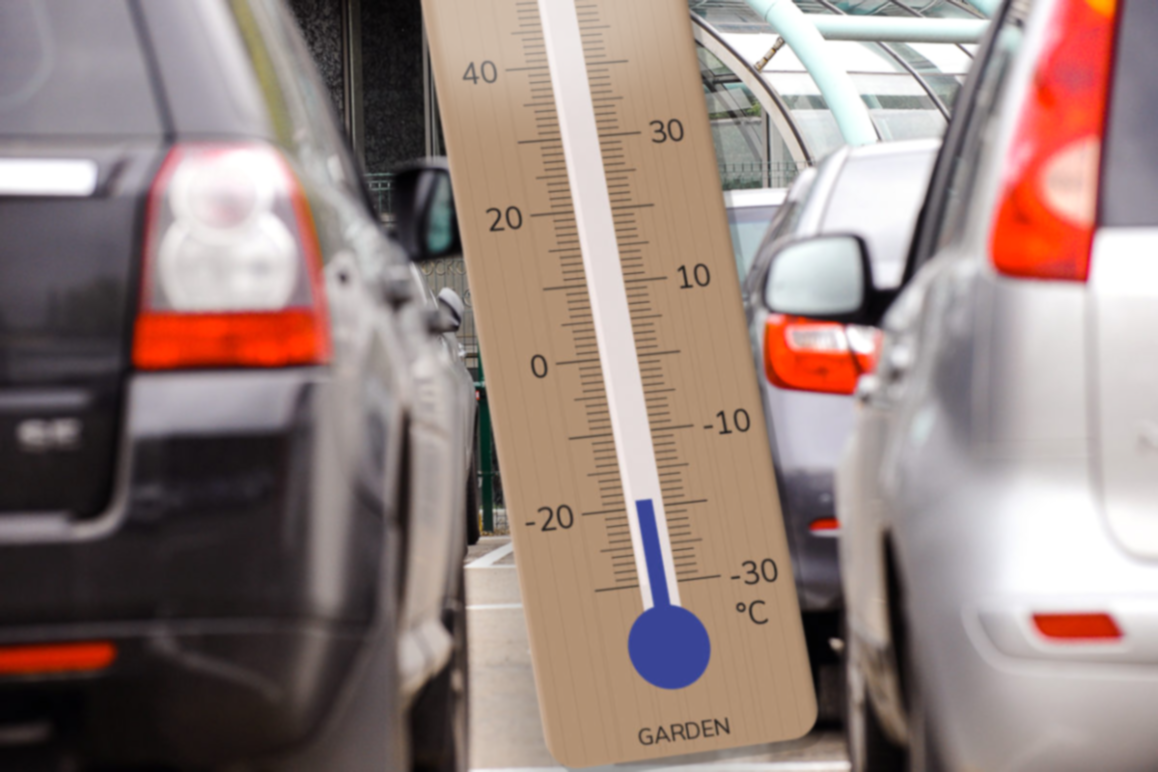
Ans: -19 (°C)
